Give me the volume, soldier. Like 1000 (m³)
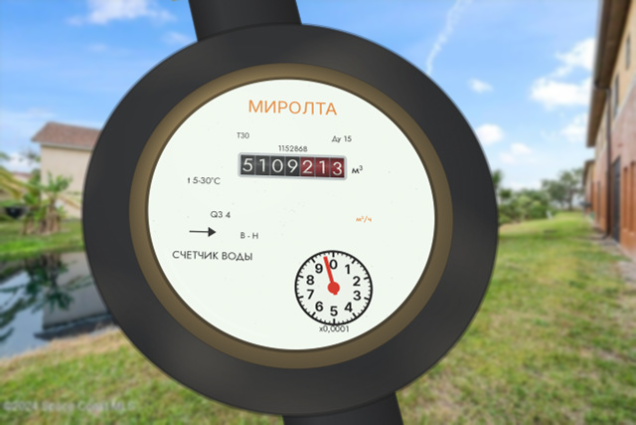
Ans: 5109.2129 (m³)
